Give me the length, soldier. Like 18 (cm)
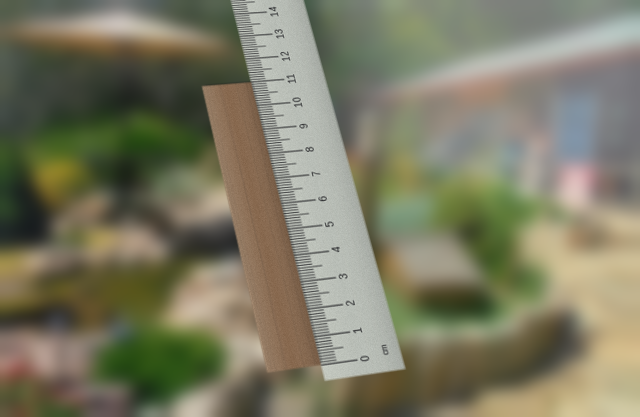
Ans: 11 (cm)
